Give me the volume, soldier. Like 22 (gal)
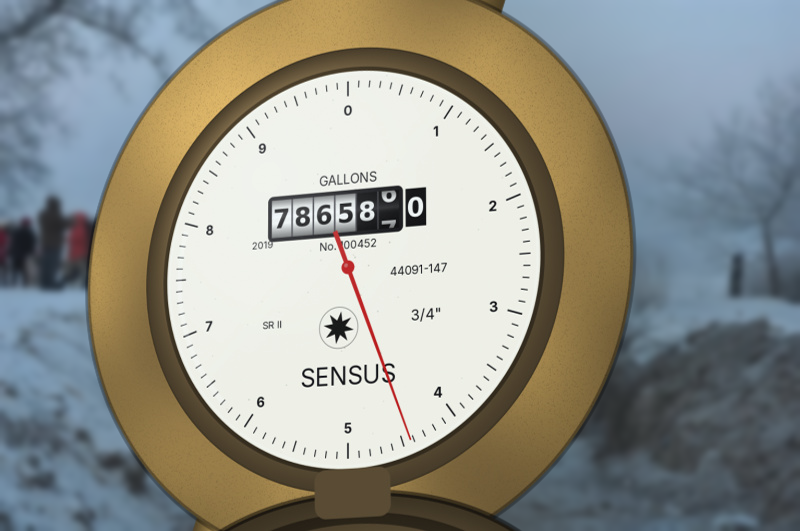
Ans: 7865864.4 (gal)
